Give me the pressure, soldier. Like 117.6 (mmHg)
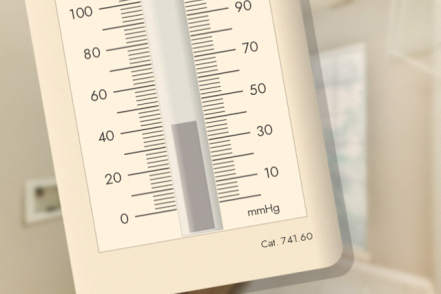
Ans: 40 (mmHg)
